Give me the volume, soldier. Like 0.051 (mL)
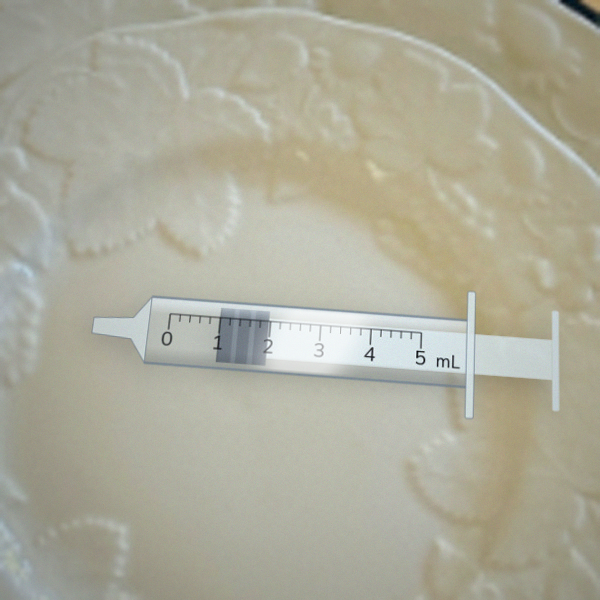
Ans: 1 (mL)
